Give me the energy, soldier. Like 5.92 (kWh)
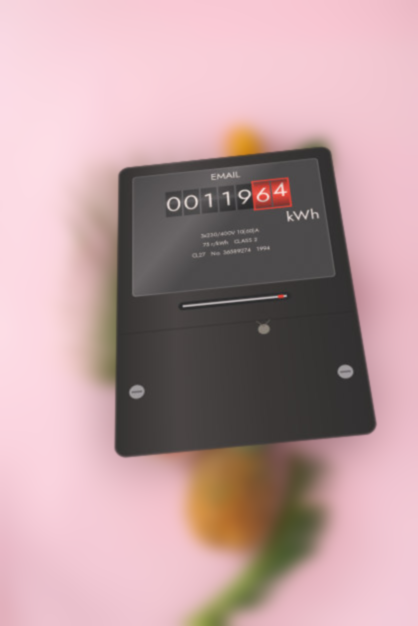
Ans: 119.64 (kWh)
